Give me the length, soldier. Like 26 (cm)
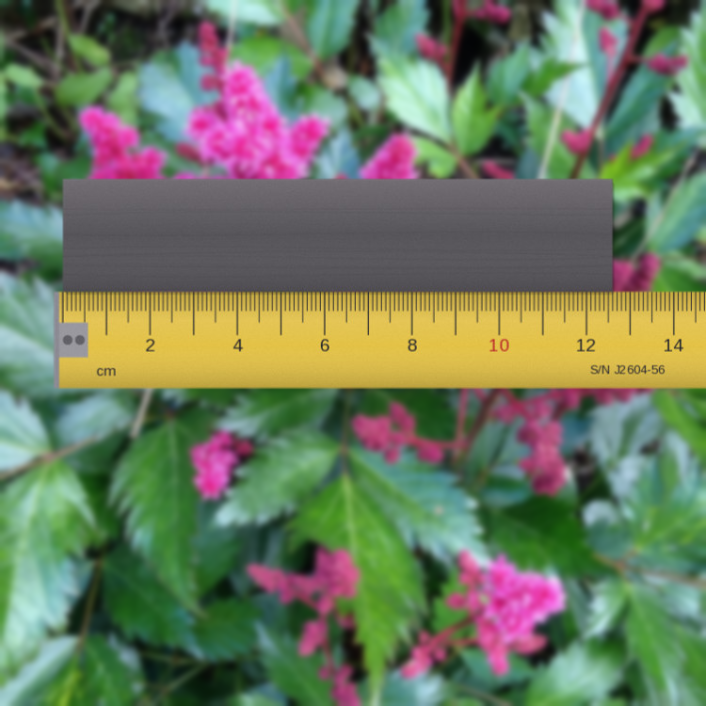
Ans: 12.6 (cm)
